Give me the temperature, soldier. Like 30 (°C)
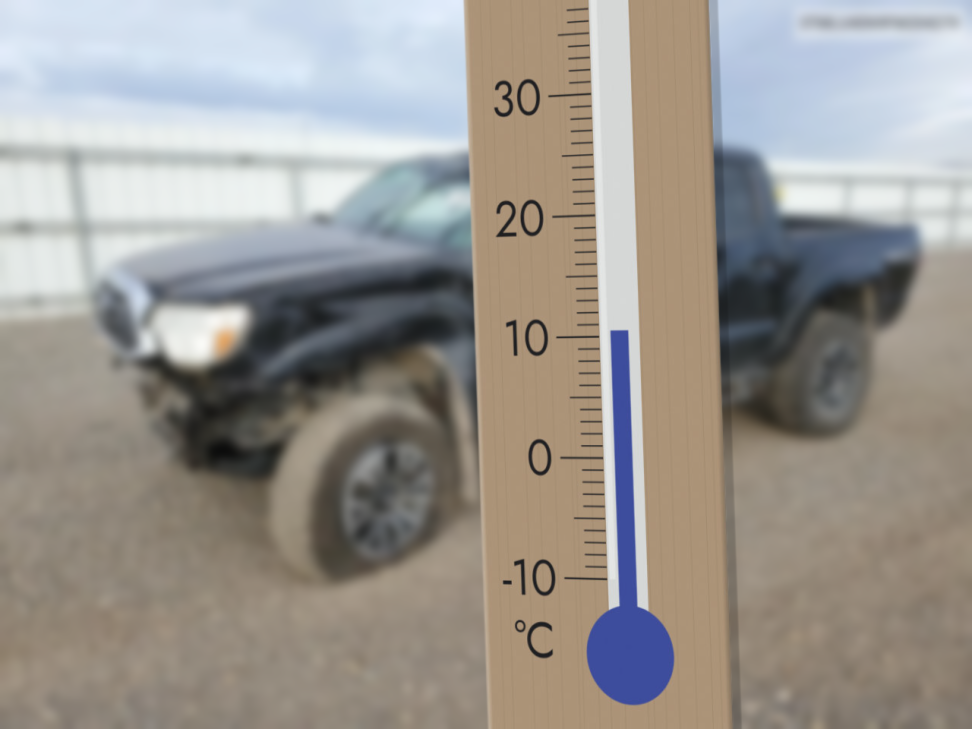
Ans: 10.5 (°C)
